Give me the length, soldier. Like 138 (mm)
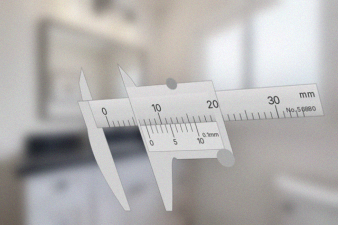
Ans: 7.0 (mm)
